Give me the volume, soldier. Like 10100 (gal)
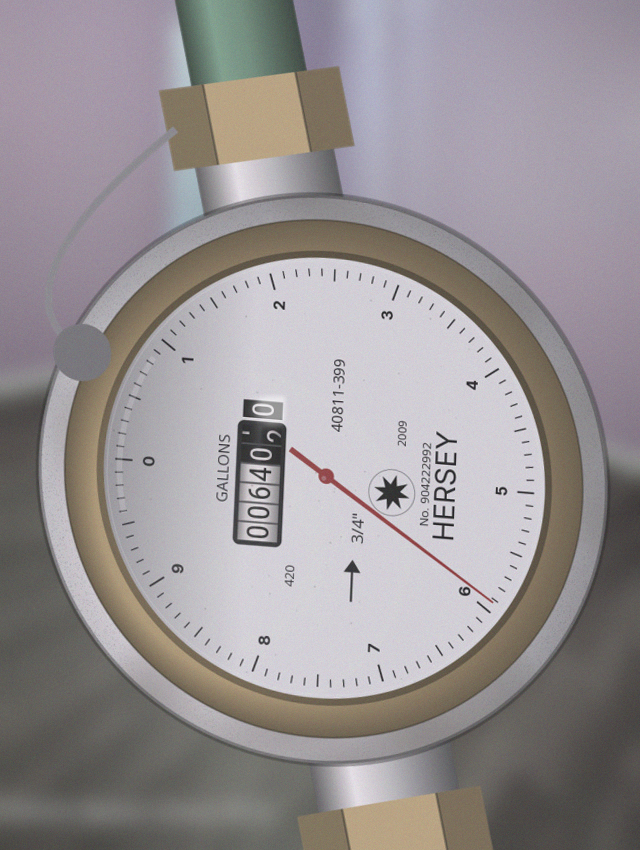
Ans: 64015.9 (gal)
